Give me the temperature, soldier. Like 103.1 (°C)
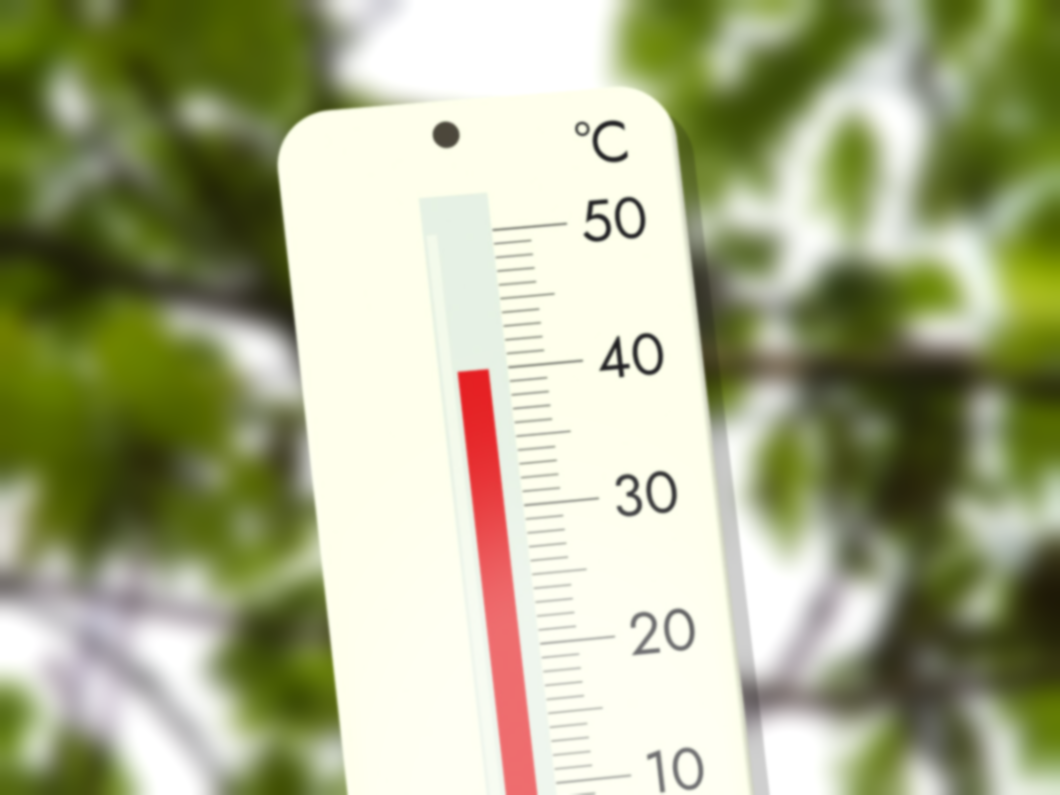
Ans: 40 (°C)
